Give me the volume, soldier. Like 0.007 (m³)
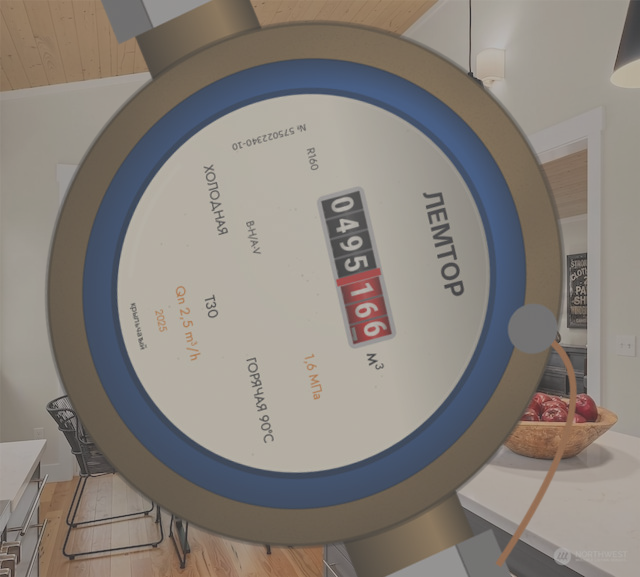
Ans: 495.166 (m³)
